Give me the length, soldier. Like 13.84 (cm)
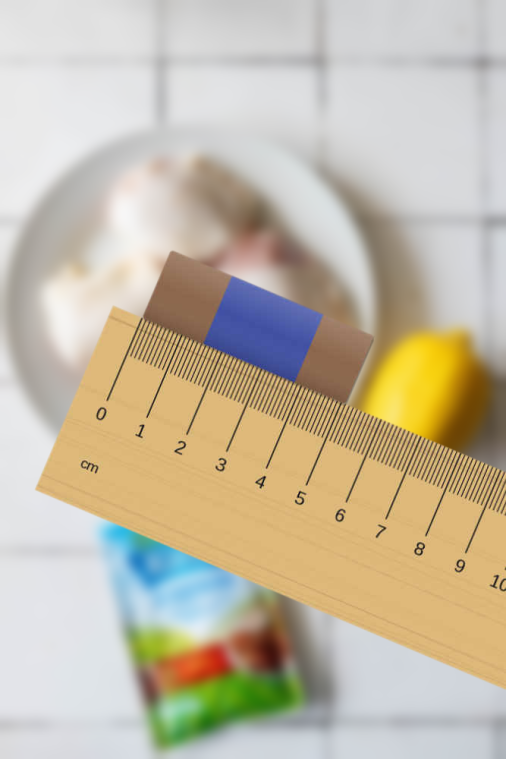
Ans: 5.1 (cm)
